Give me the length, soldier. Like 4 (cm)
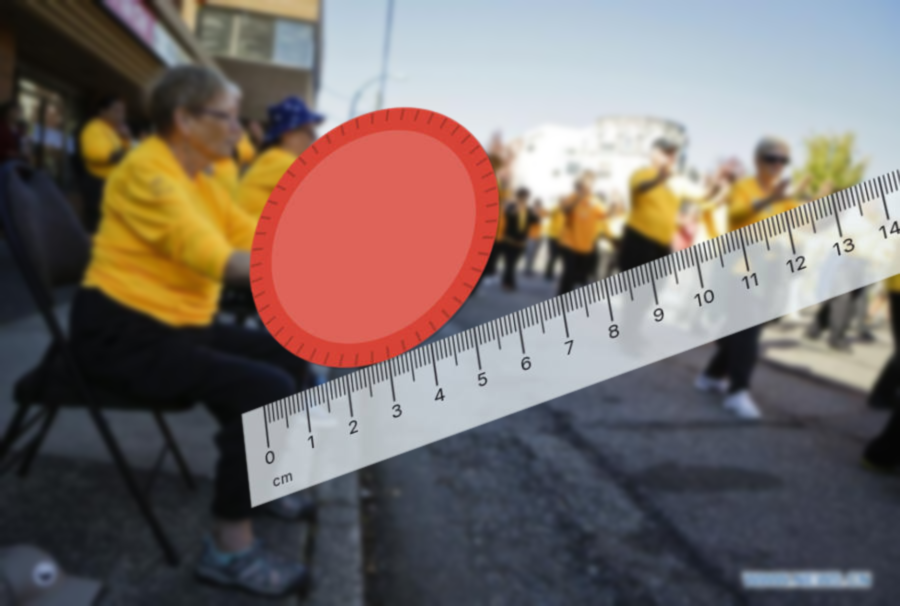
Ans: 6 (cm)
